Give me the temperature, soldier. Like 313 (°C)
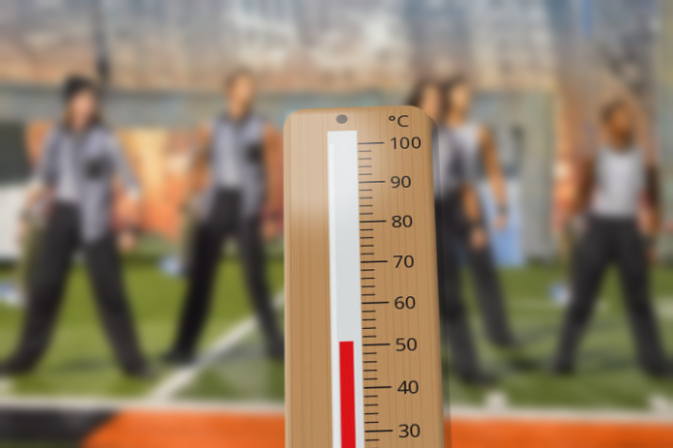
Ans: 51 (°C)
